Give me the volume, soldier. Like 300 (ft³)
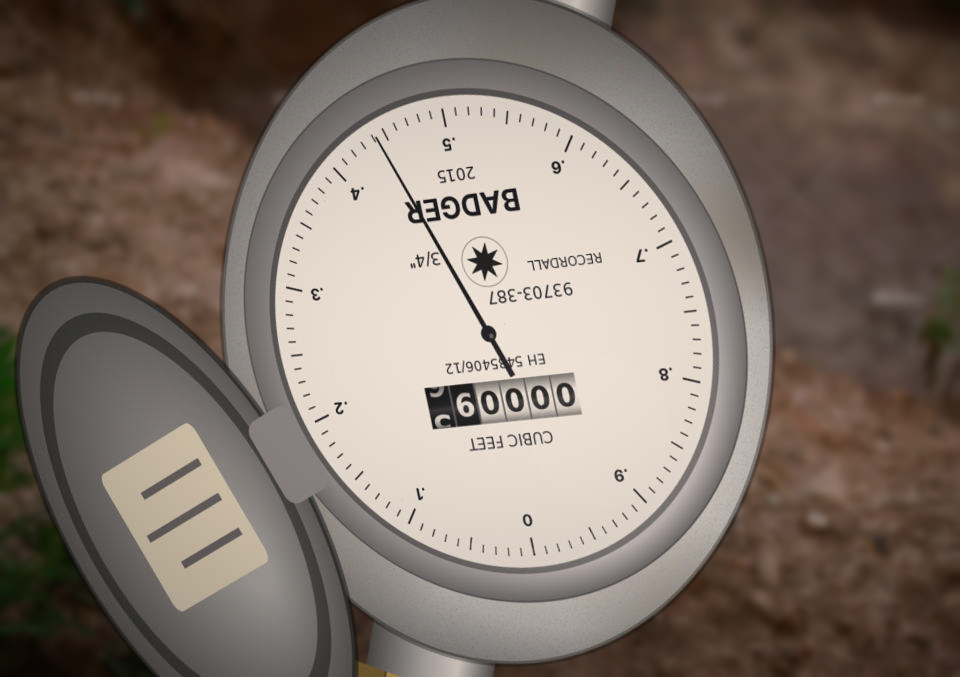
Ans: 95.44 (ft³)
